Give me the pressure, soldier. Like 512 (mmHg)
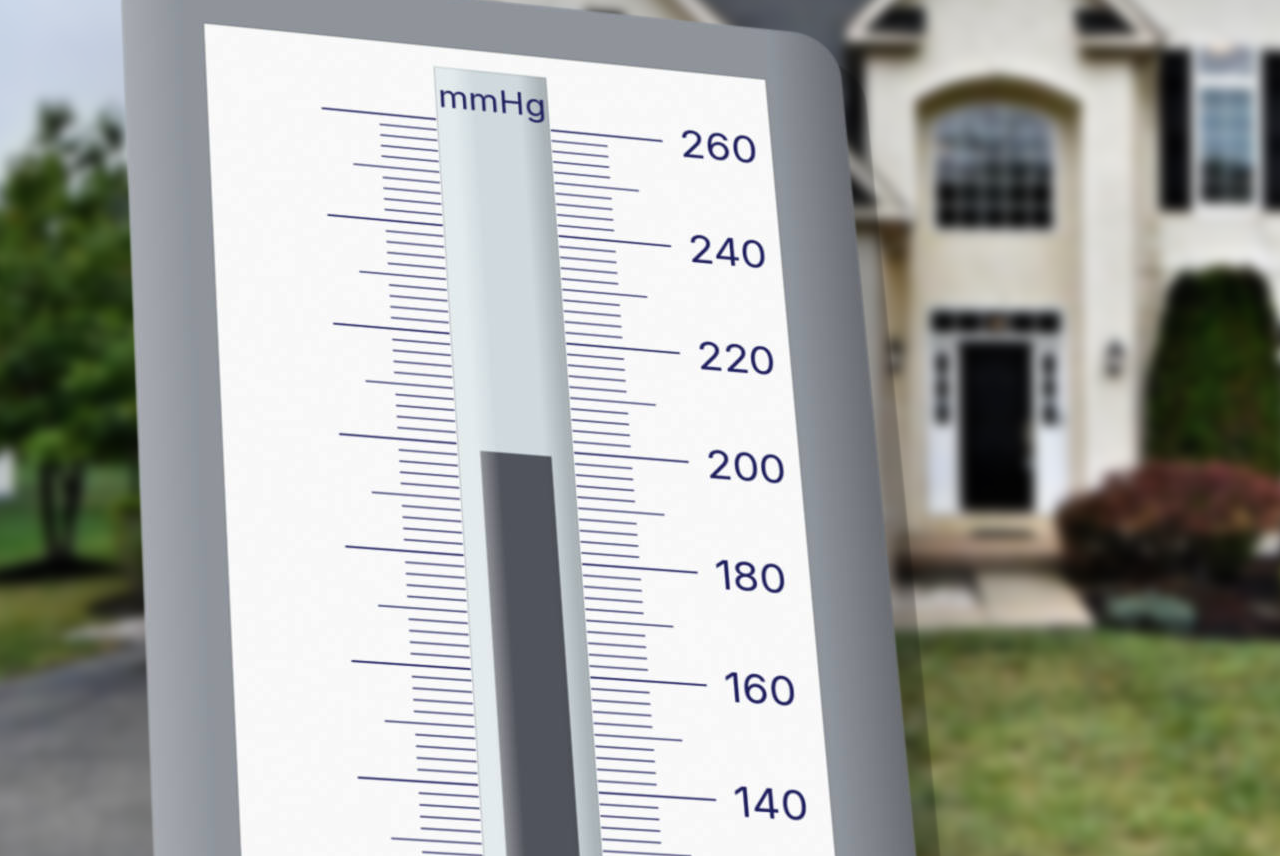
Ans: 199 (mmHg)
